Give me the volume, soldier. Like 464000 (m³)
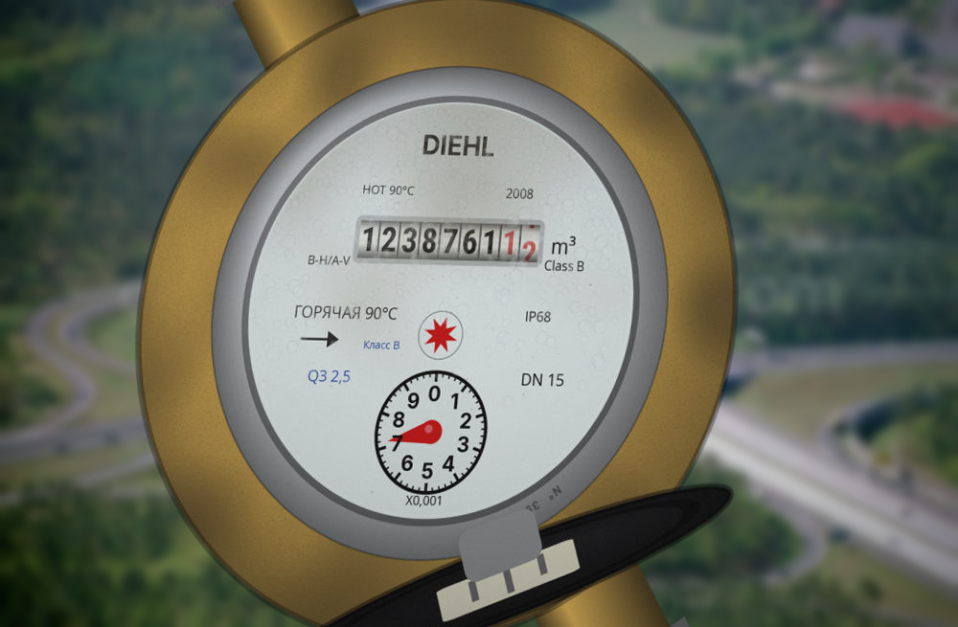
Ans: 1238761.117 (m³)
